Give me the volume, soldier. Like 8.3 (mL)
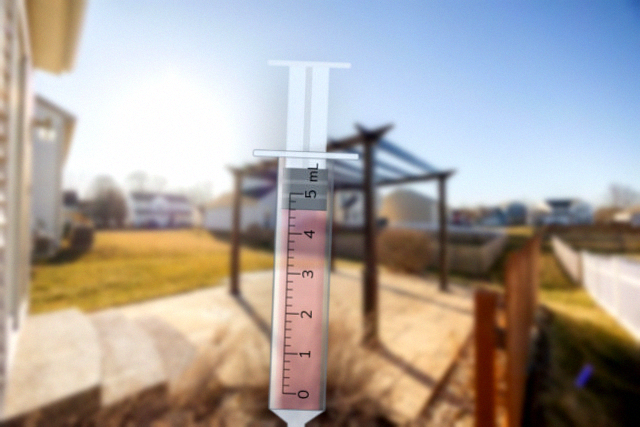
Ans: 4.6 (mL)
